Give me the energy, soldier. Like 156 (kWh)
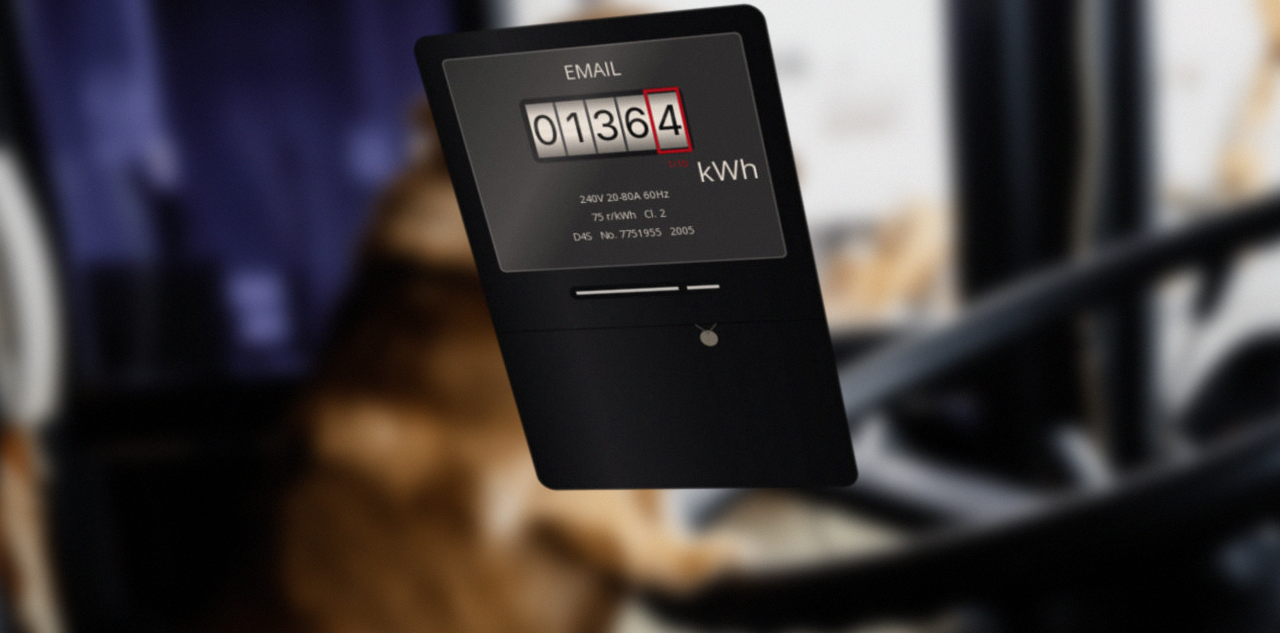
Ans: 136.4 (kWh)
